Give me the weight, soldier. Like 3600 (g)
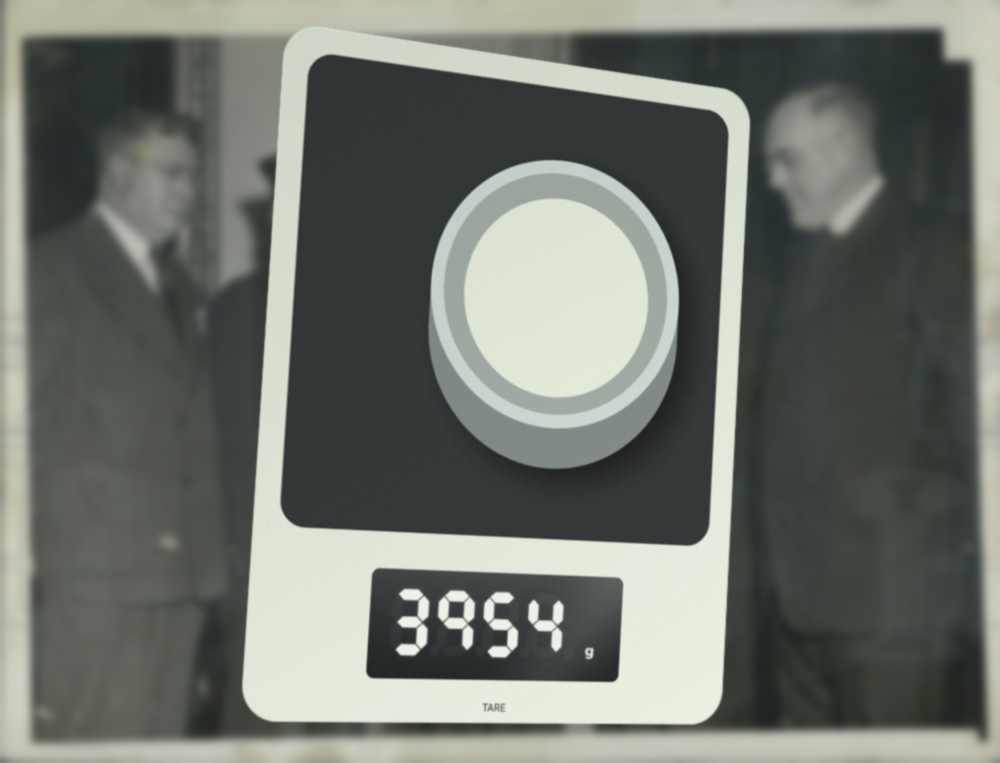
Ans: 3954 (g)
